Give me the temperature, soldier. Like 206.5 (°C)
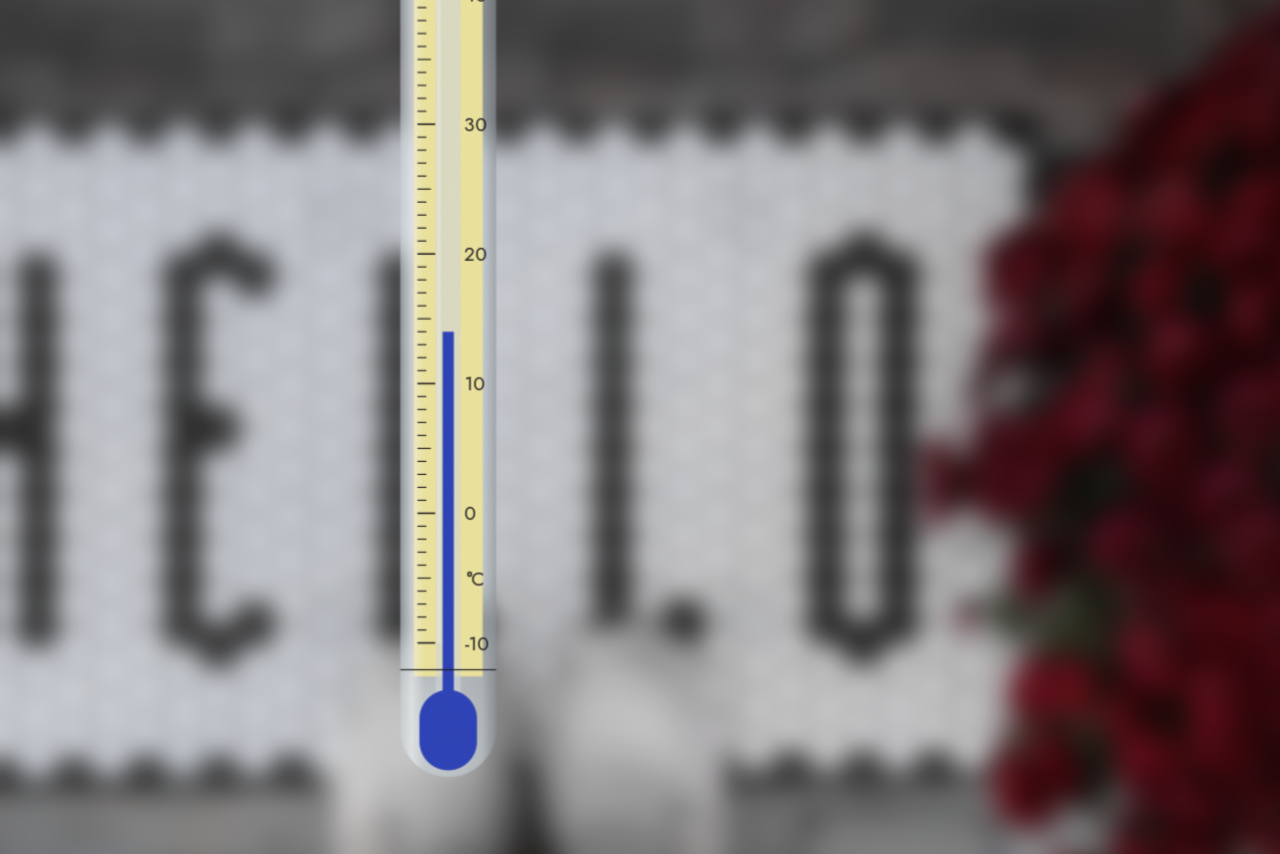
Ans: 14 (°C)
